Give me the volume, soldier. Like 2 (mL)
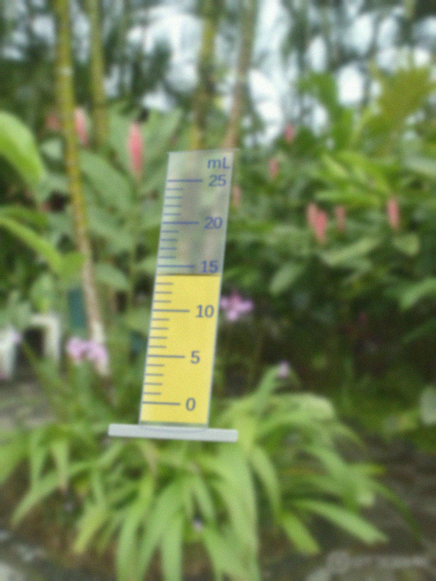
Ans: 14 (mL)
